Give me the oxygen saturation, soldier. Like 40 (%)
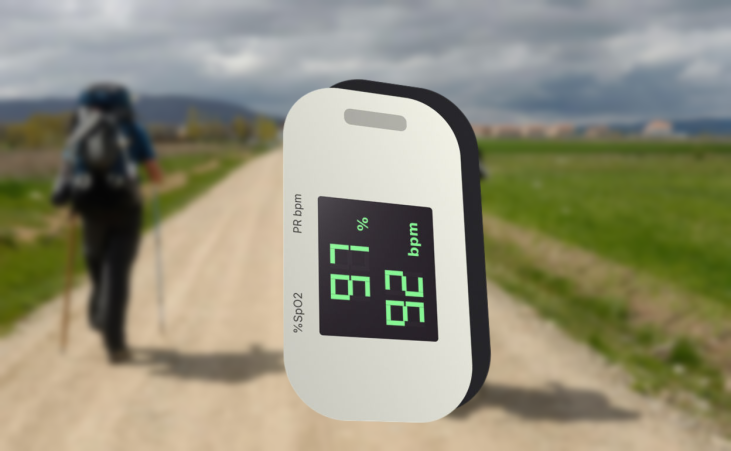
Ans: 97 (%)
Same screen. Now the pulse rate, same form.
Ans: 92 (bpm)
